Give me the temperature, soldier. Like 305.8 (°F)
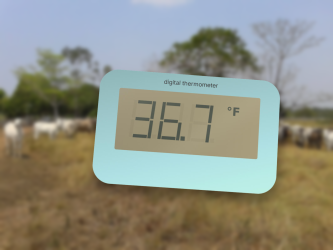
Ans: 36.7 (°F)
